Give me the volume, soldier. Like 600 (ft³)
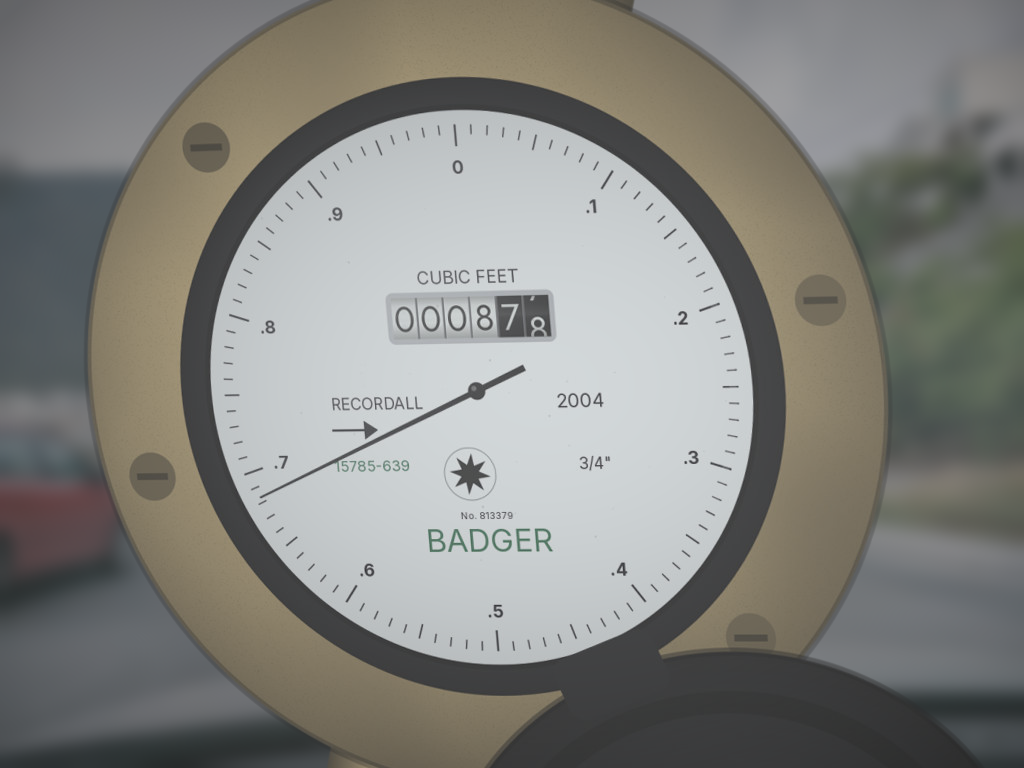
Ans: 877.68 (ft³)
